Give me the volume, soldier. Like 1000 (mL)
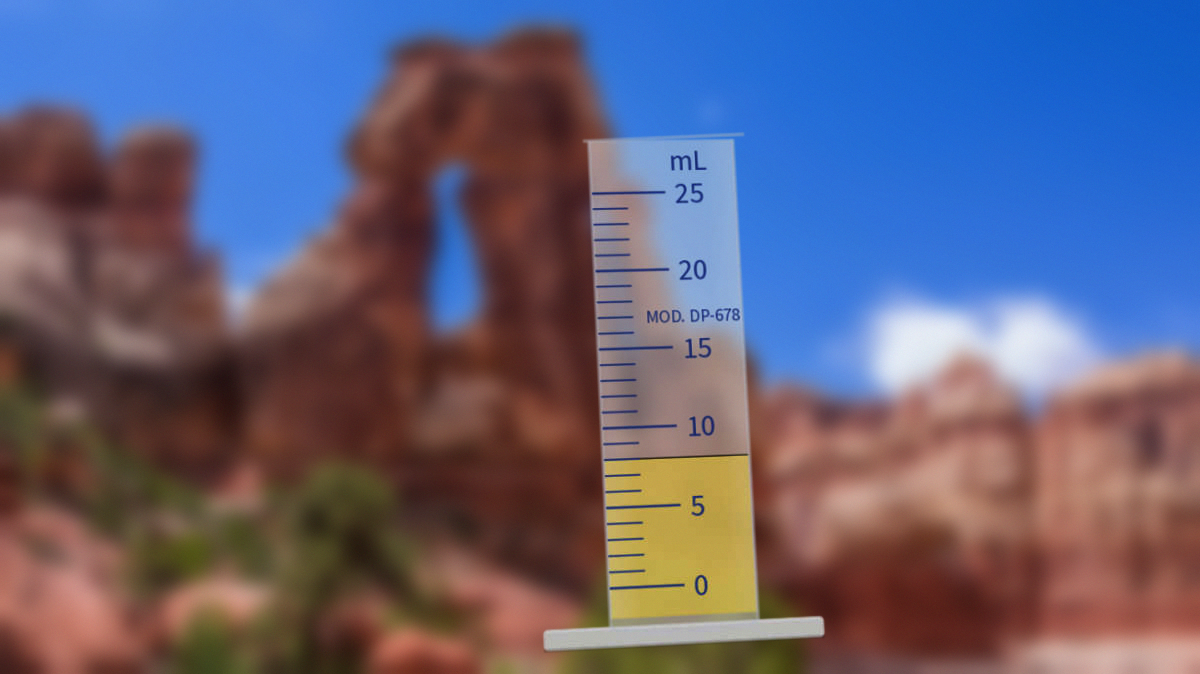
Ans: 8 (mL)
